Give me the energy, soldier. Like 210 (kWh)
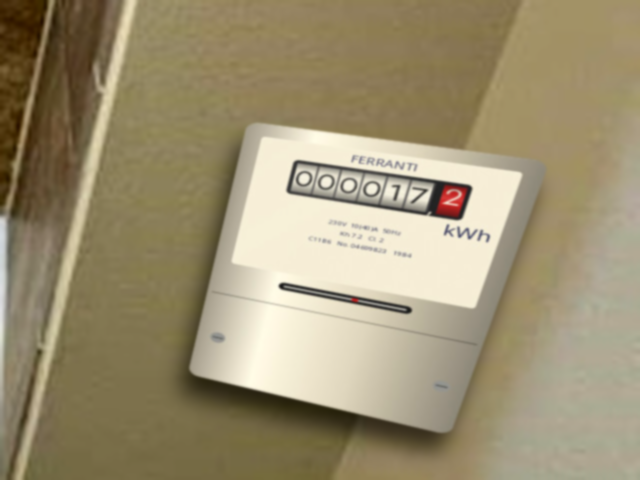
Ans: 17.2 (kWh)
